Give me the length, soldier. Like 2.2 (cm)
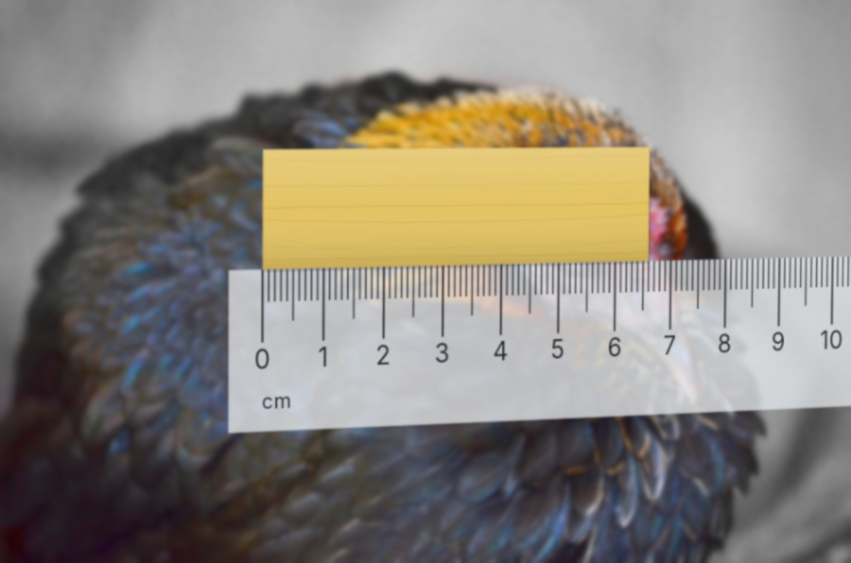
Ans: 6.6 (cm)
